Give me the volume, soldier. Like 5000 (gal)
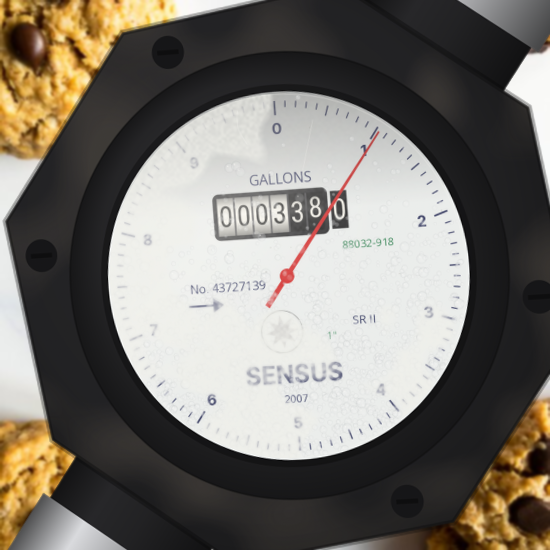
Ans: 3381.0 (gal)
